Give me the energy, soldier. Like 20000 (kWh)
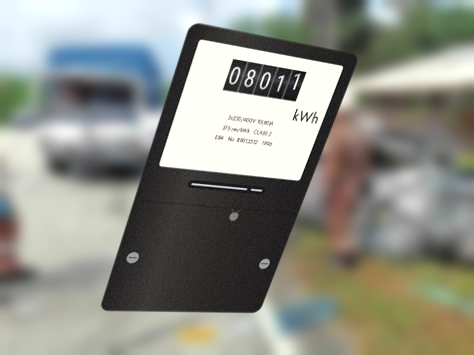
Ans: 8011 (kWh)
